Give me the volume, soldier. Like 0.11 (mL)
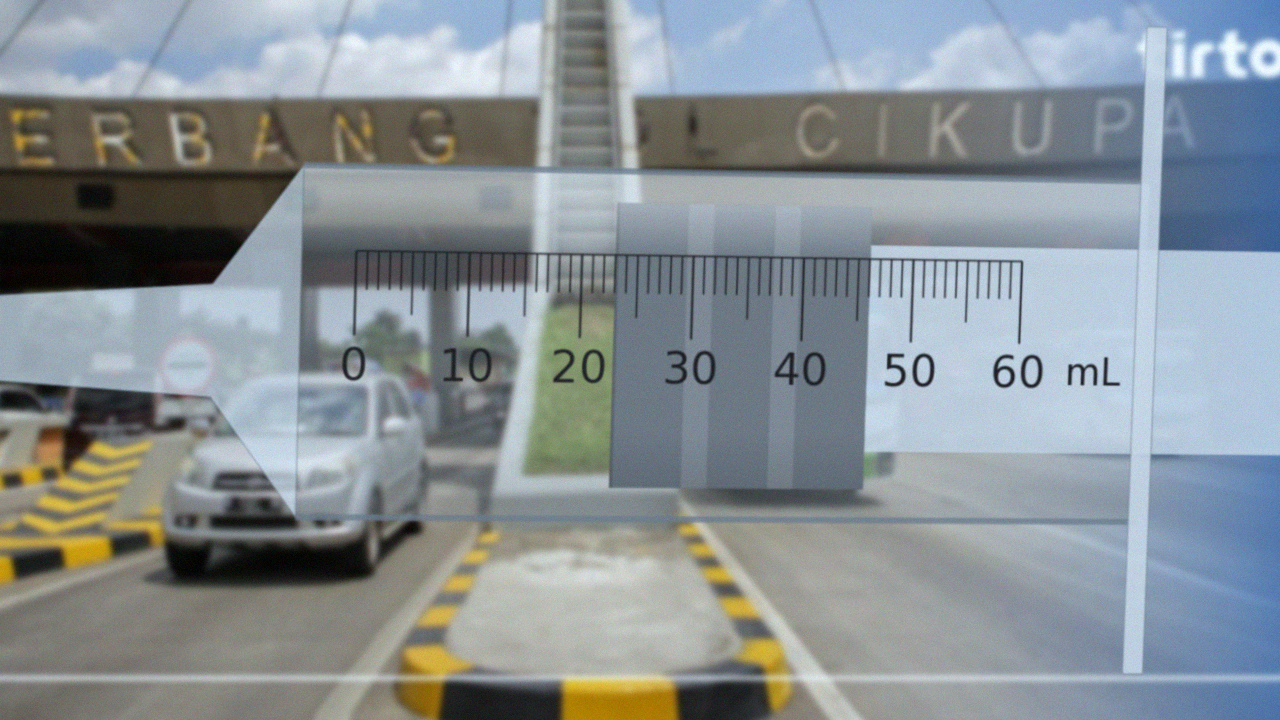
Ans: 23 (mL)
